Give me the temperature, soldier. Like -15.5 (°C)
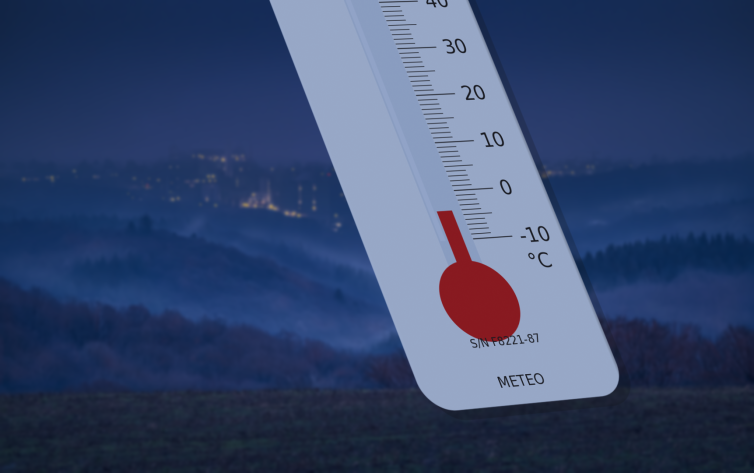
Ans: -4 (°C)
